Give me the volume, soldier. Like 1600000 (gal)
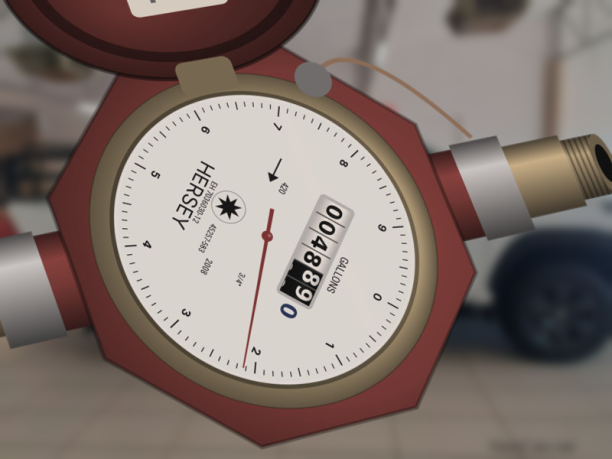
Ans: 48892.1 (gal)
